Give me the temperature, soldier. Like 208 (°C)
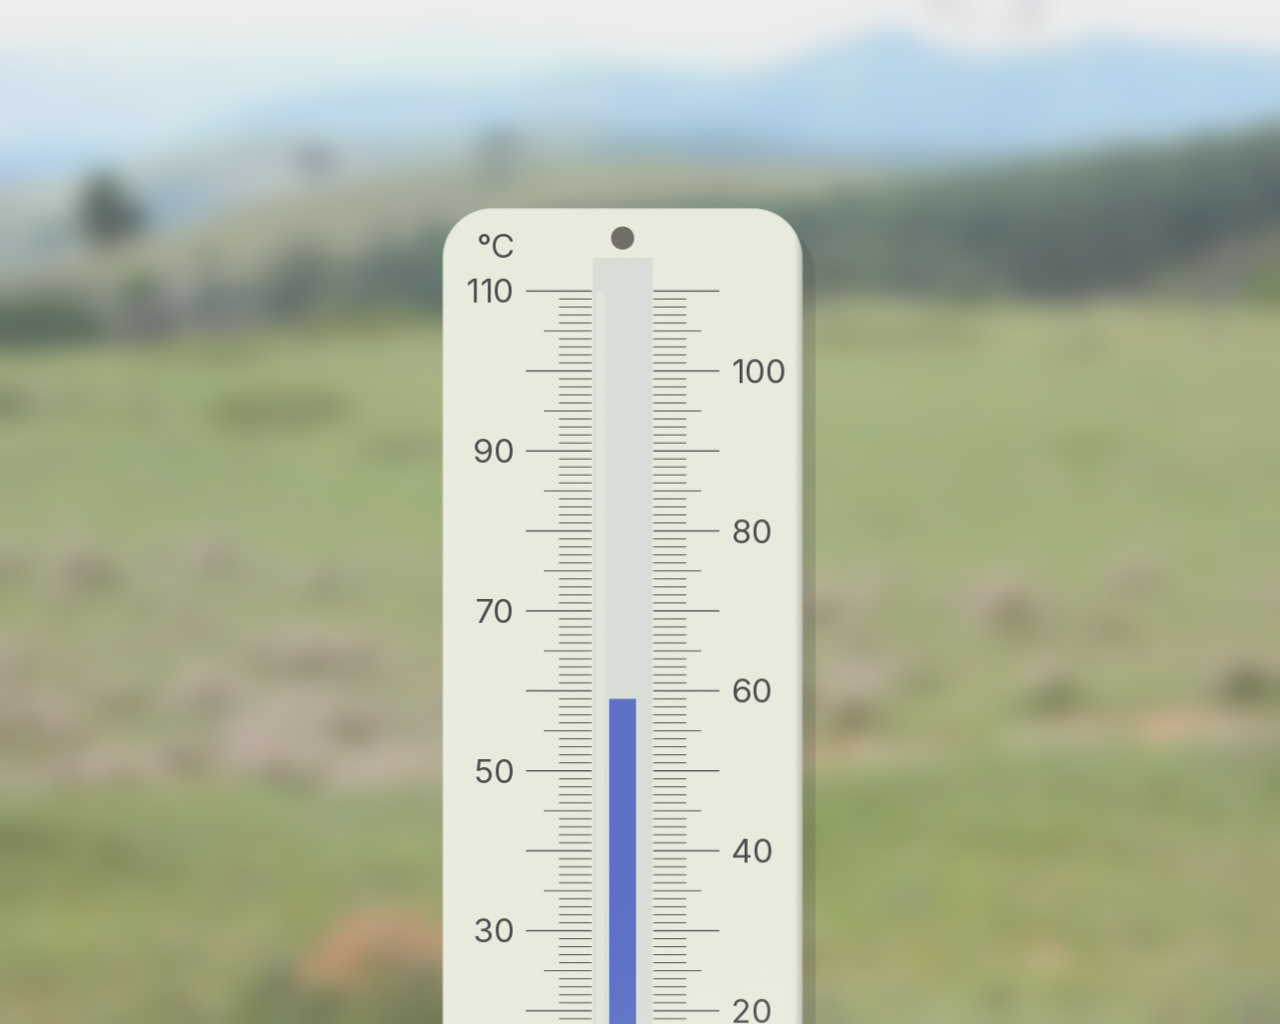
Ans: 59 (°C)
